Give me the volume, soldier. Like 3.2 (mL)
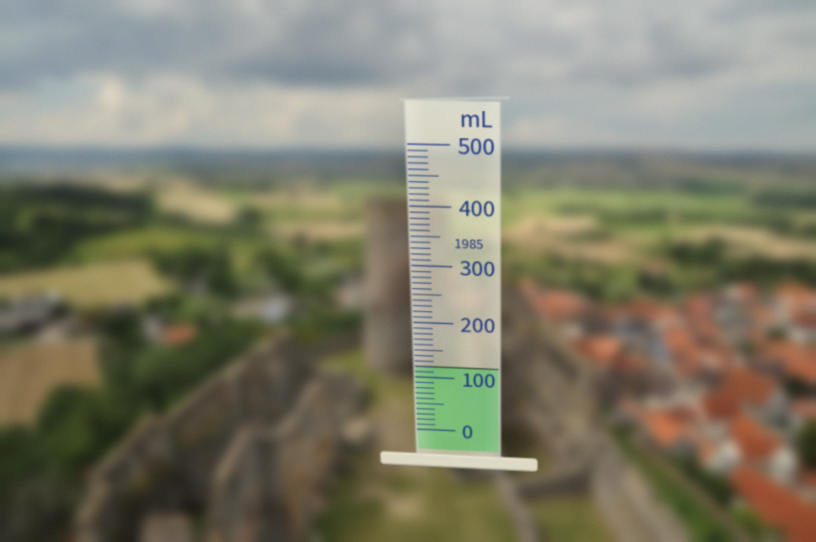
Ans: 120 (mL)
